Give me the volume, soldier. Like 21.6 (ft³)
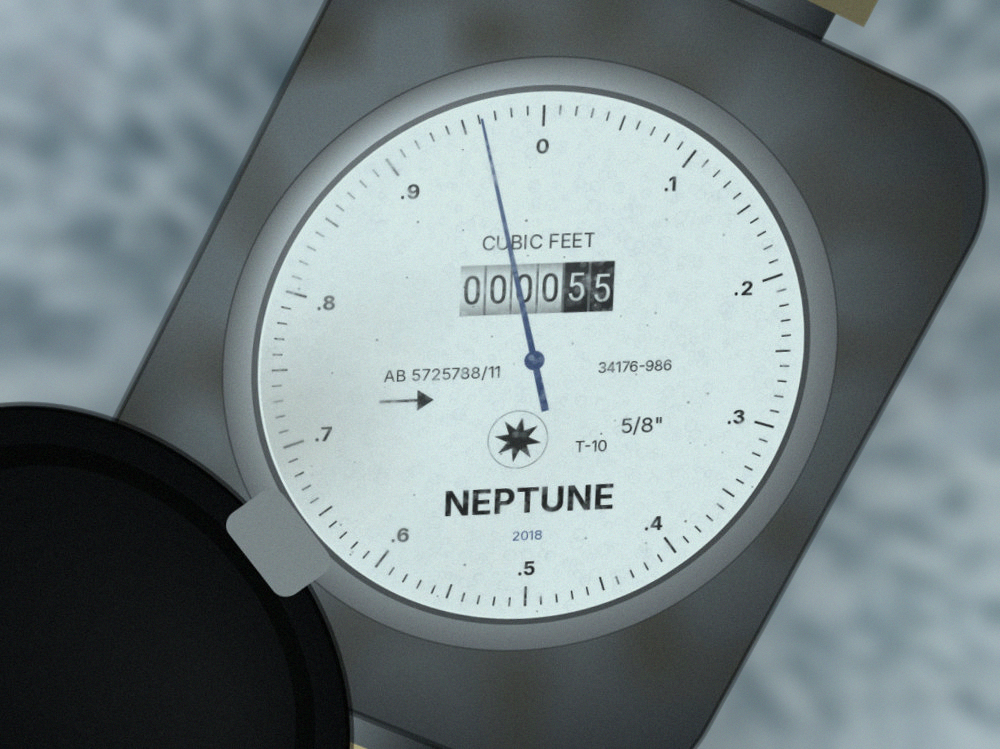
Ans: 54.96 (ft³)
